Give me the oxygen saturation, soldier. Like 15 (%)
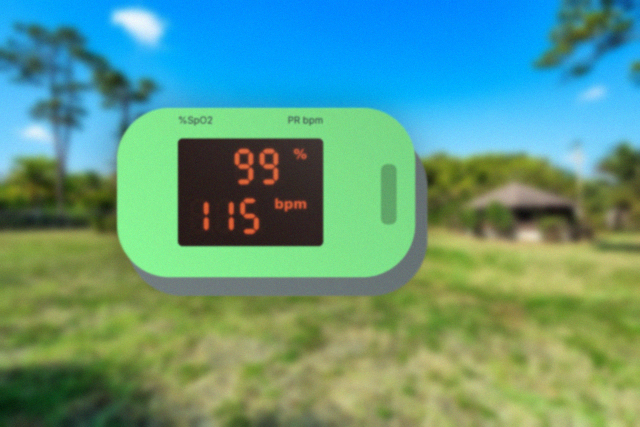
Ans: 99 (%)
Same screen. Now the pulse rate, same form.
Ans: 115 (bpm)
